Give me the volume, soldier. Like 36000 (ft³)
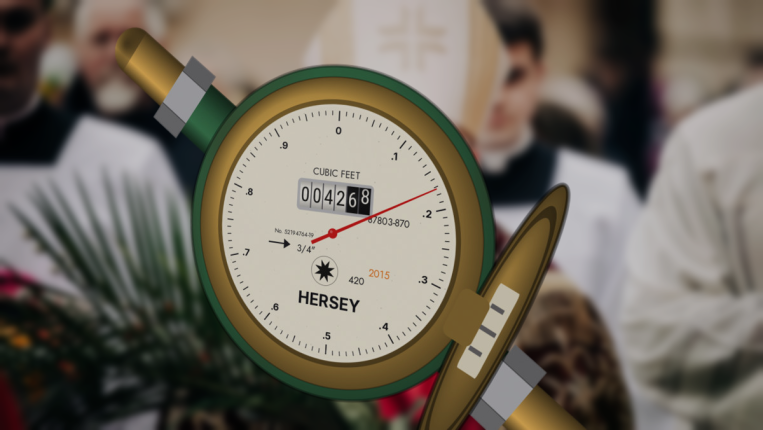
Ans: 4268.17 (ft³)
